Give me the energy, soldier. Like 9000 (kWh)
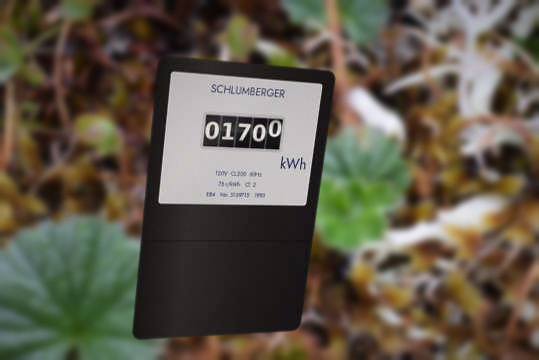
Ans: 1700 (kWh)
